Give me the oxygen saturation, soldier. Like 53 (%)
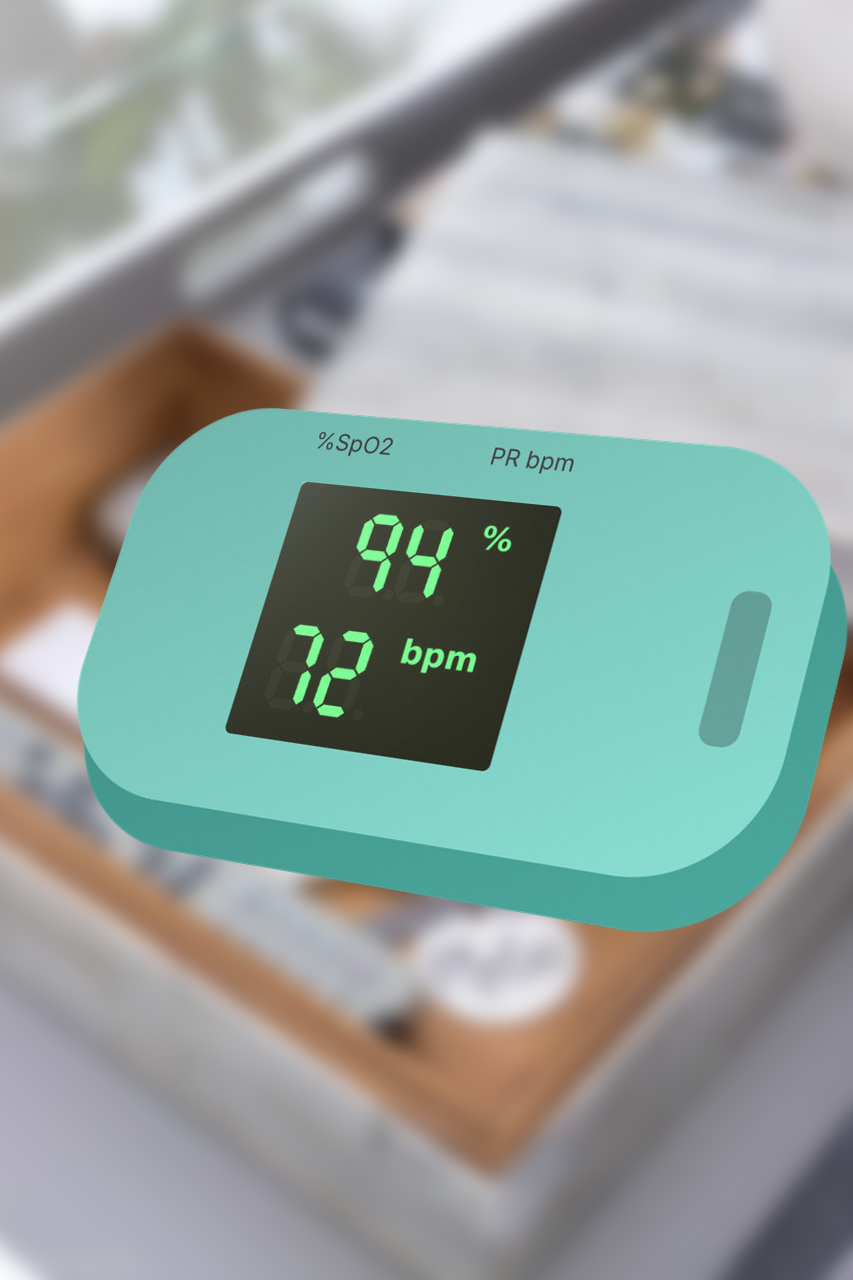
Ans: 94 (%)
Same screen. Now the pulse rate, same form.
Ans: 72 (bpm)
